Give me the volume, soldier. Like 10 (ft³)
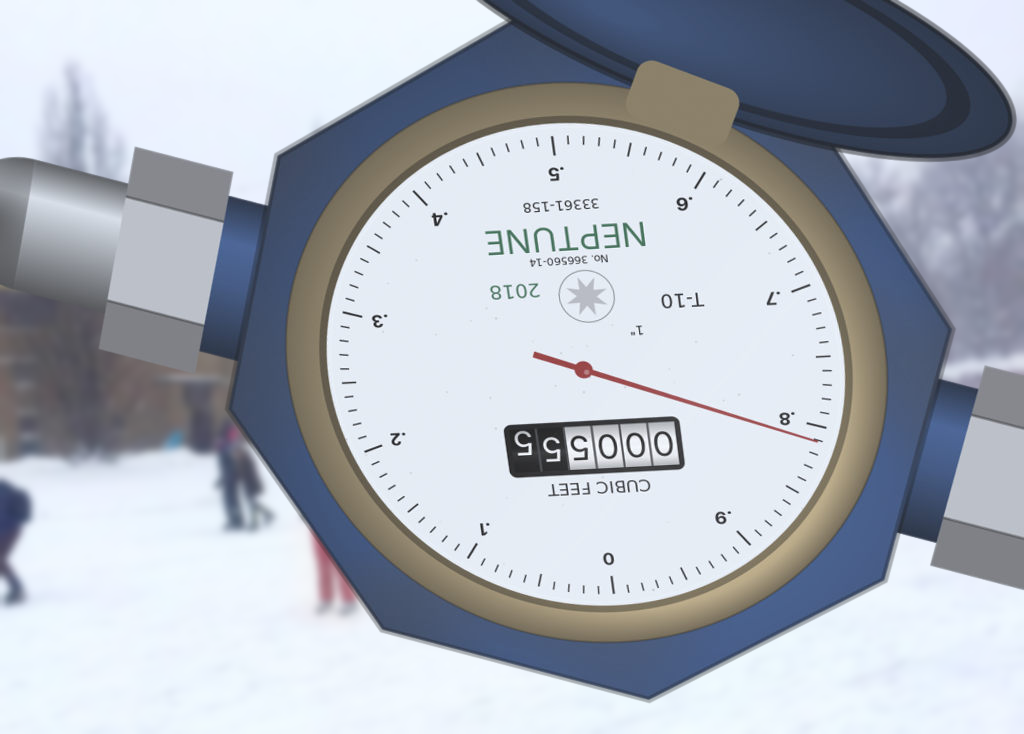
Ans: 554.81 (ft³)
